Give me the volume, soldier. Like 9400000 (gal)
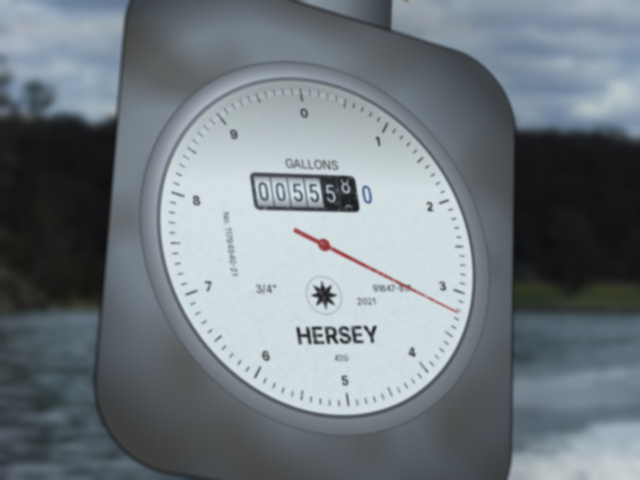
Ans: 55583.2 (gal)
